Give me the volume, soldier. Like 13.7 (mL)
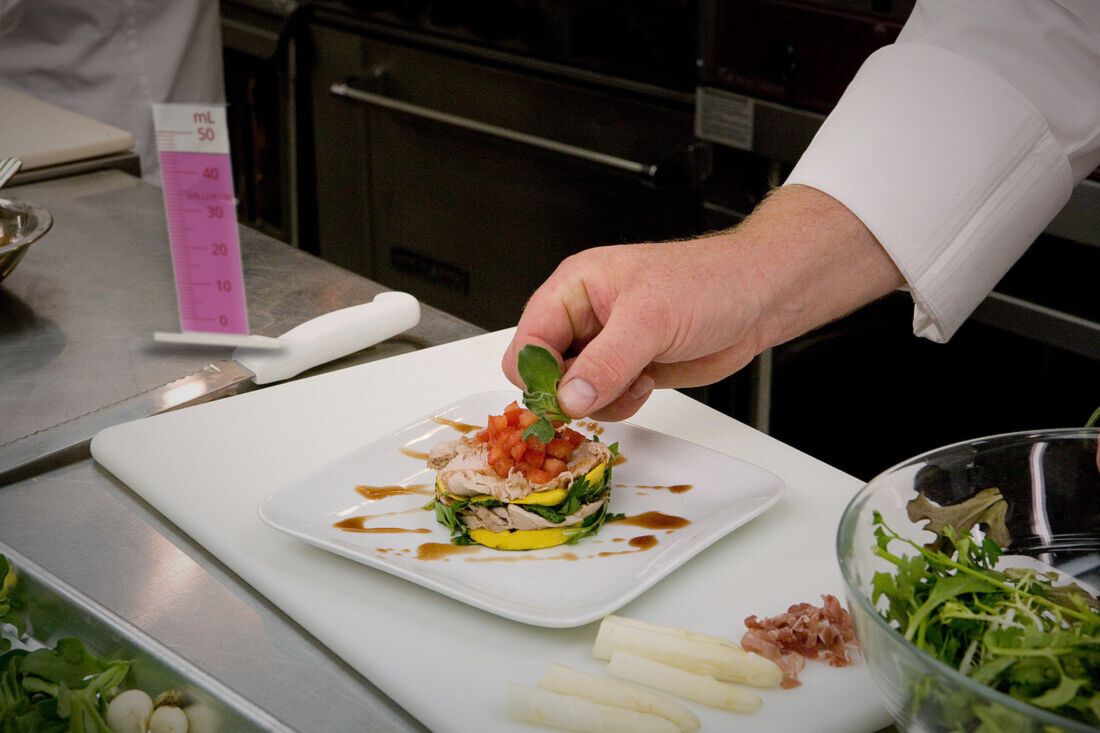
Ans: 45 (mL)
